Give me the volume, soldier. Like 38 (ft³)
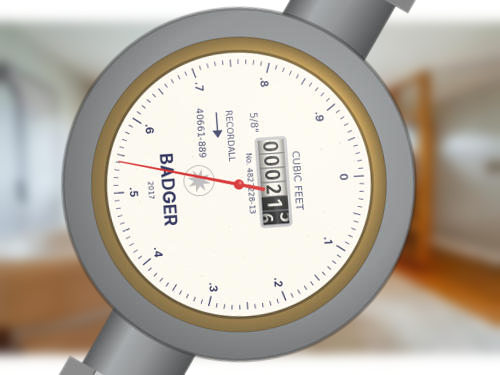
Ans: 215.54 (ft³)
